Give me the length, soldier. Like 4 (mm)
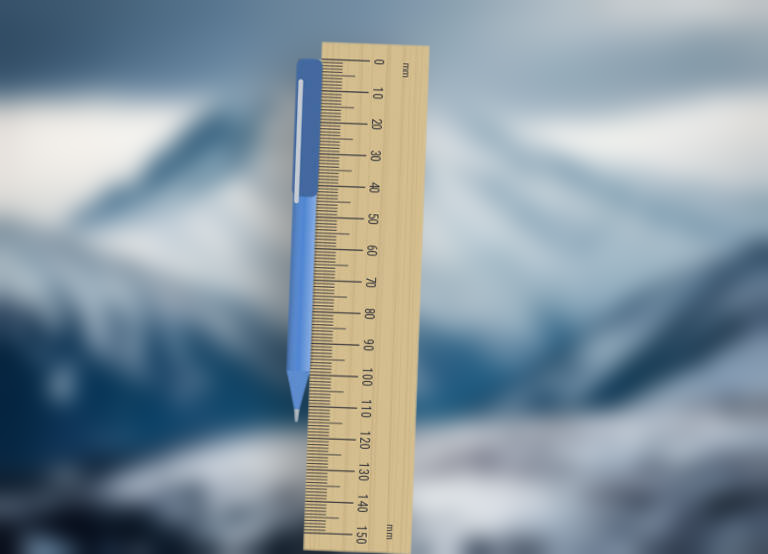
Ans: 115 (mm)
